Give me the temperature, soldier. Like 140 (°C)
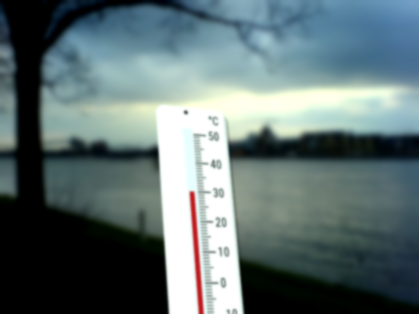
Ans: 30 (°C)
